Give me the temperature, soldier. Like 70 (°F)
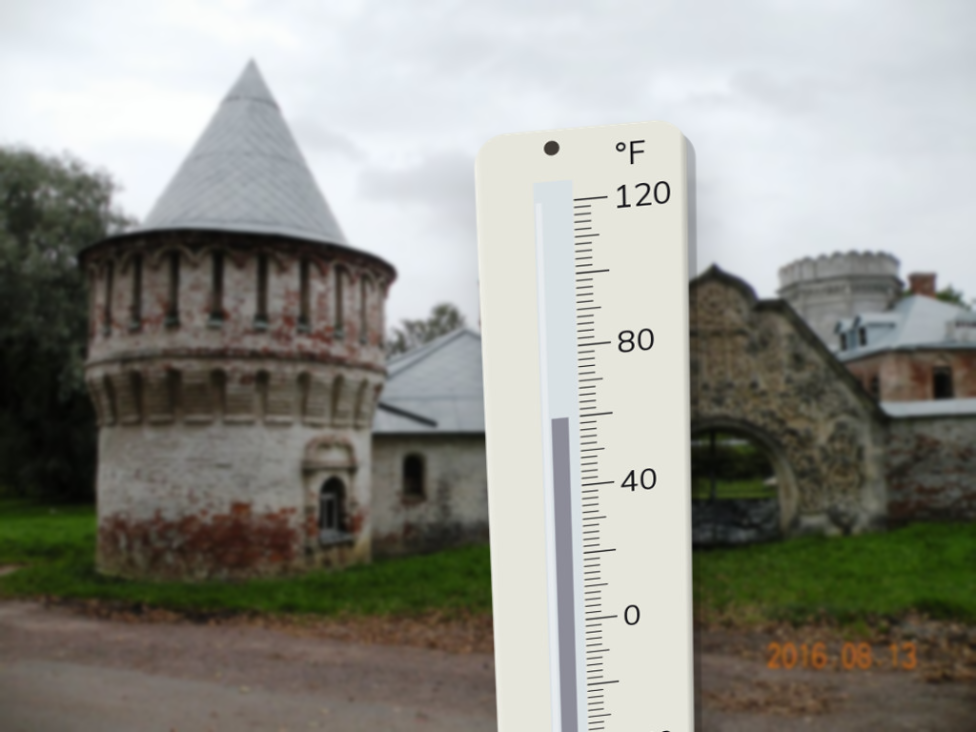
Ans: 60 (°F)
